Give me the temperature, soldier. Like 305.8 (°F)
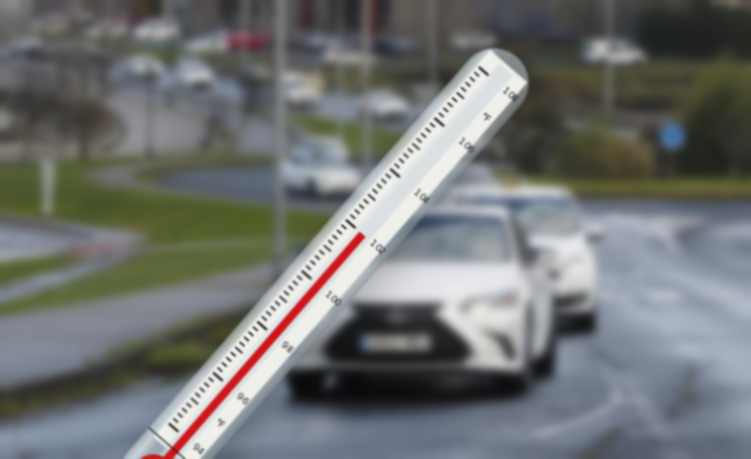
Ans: 102 (°F)
